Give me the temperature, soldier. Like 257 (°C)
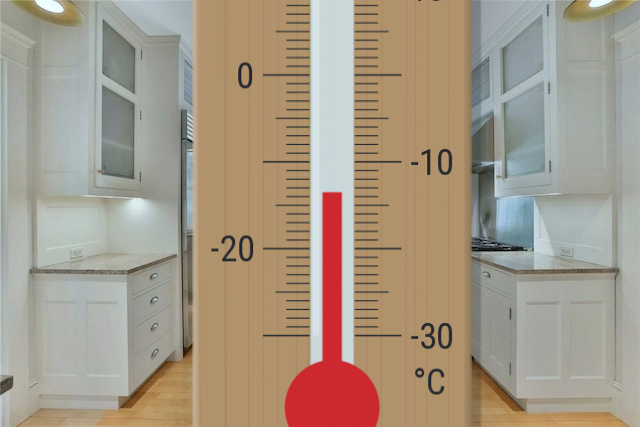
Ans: -13.5 (°C)
